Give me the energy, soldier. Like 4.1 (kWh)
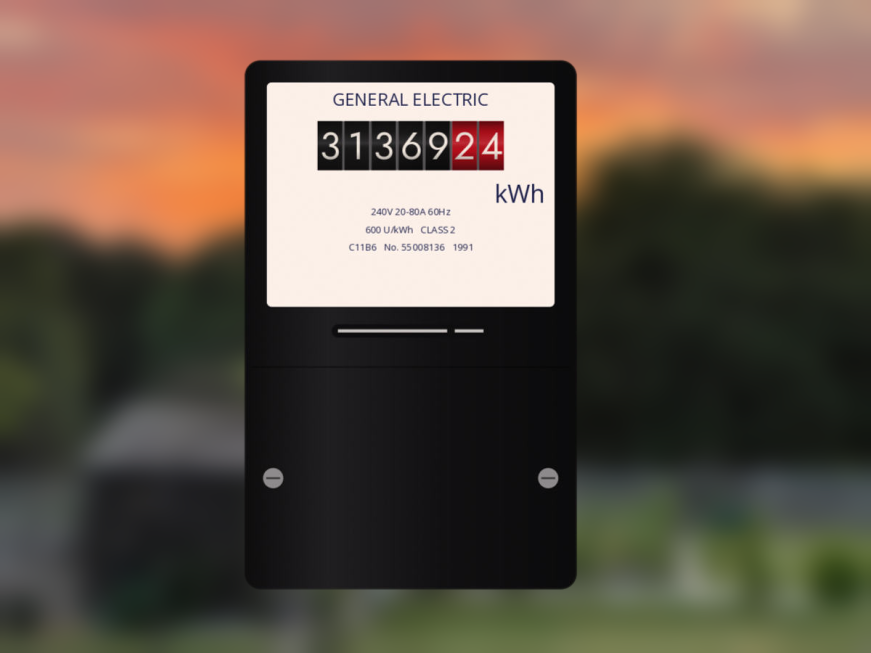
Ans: 31369.24 (kWh)
